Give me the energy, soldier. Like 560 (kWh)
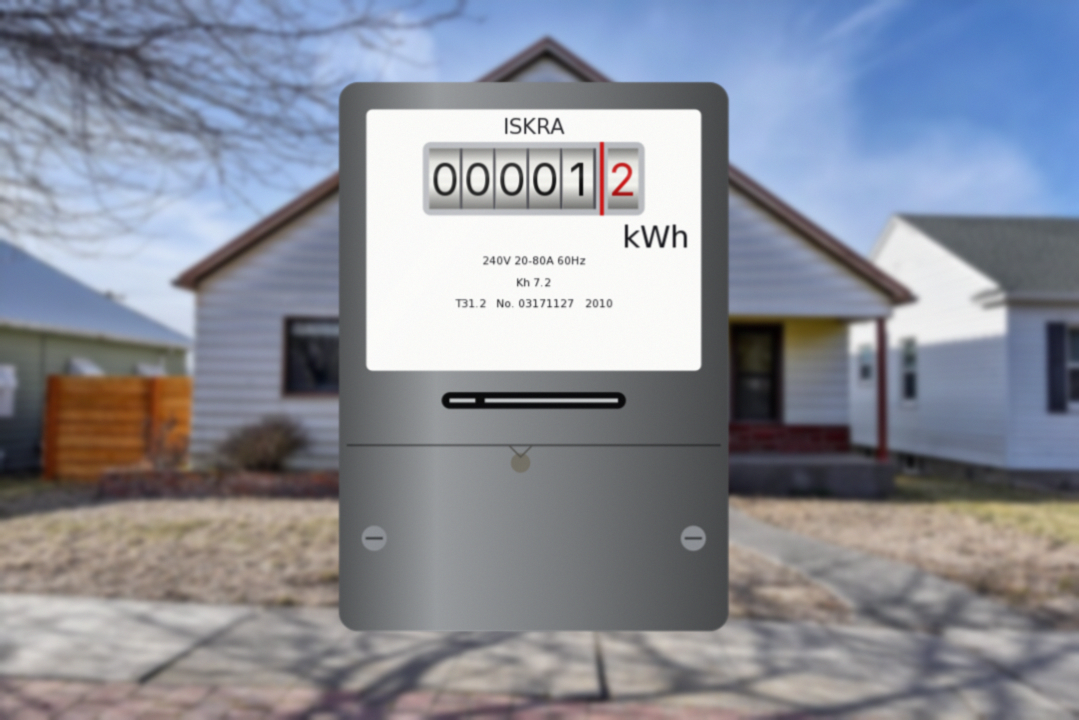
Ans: 1.2 (kWh)
